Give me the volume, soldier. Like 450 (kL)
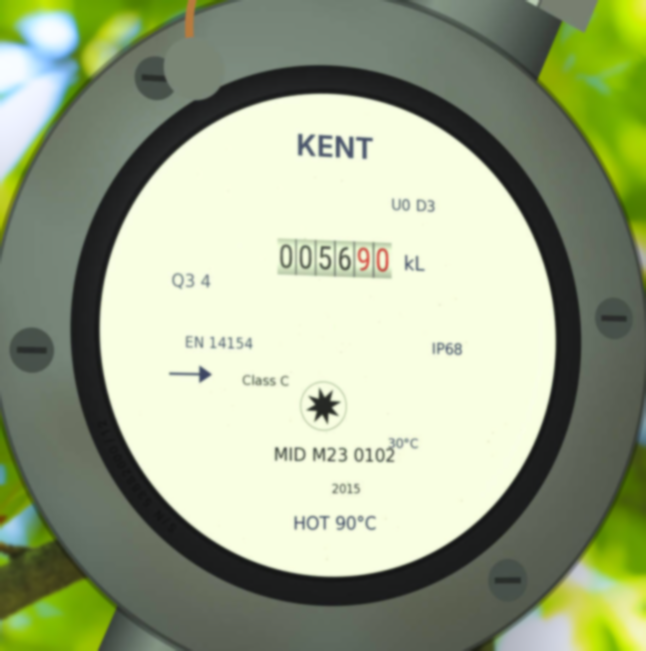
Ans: 56.90 (kL)
